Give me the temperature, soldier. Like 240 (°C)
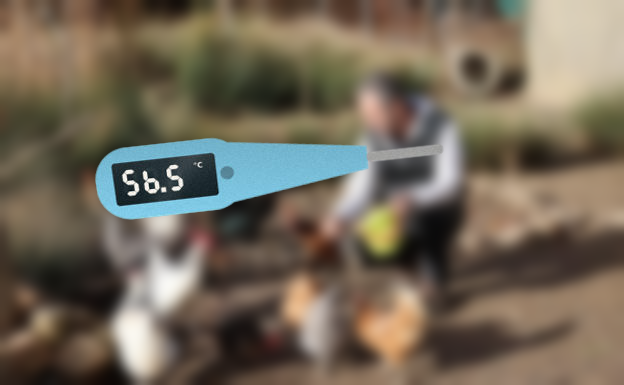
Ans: 56.5 (°C)
